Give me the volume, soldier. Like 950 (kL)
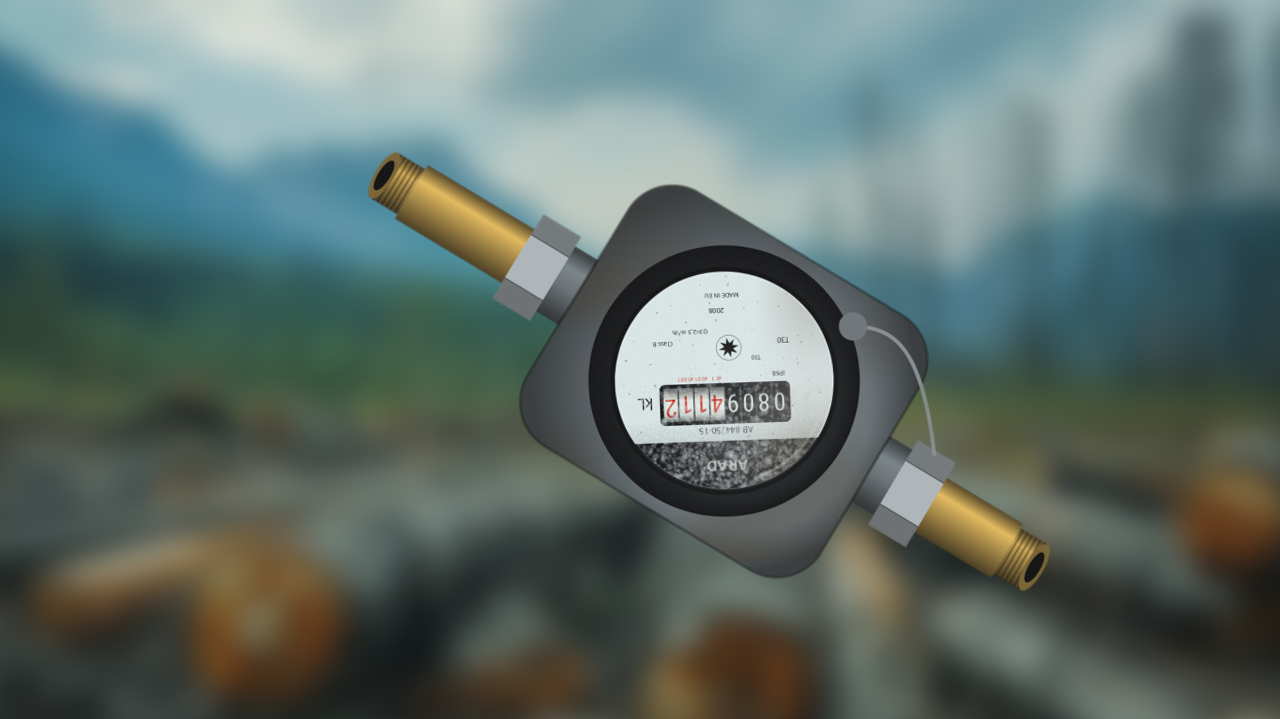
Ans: 809.4112 (kL)
